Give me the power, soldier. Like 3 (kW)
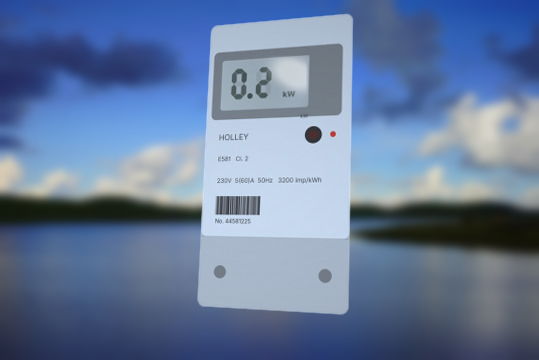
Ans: 0.2 (kW)
